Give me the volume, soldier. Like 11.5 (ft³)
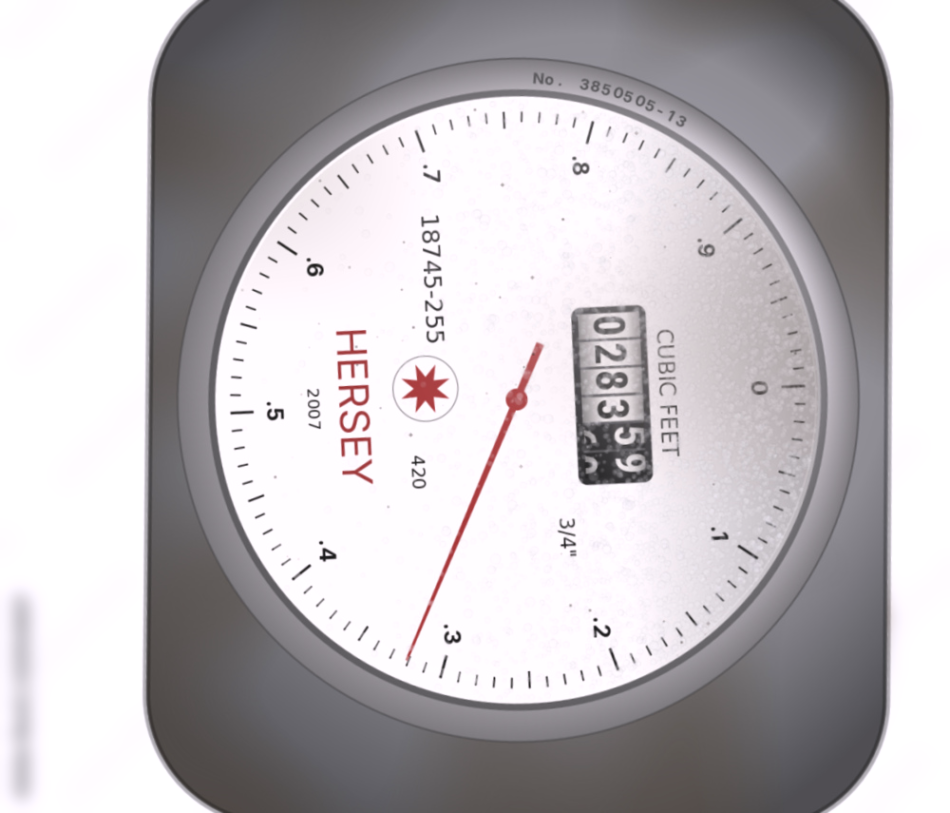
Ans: 28359.32 (ft³)
